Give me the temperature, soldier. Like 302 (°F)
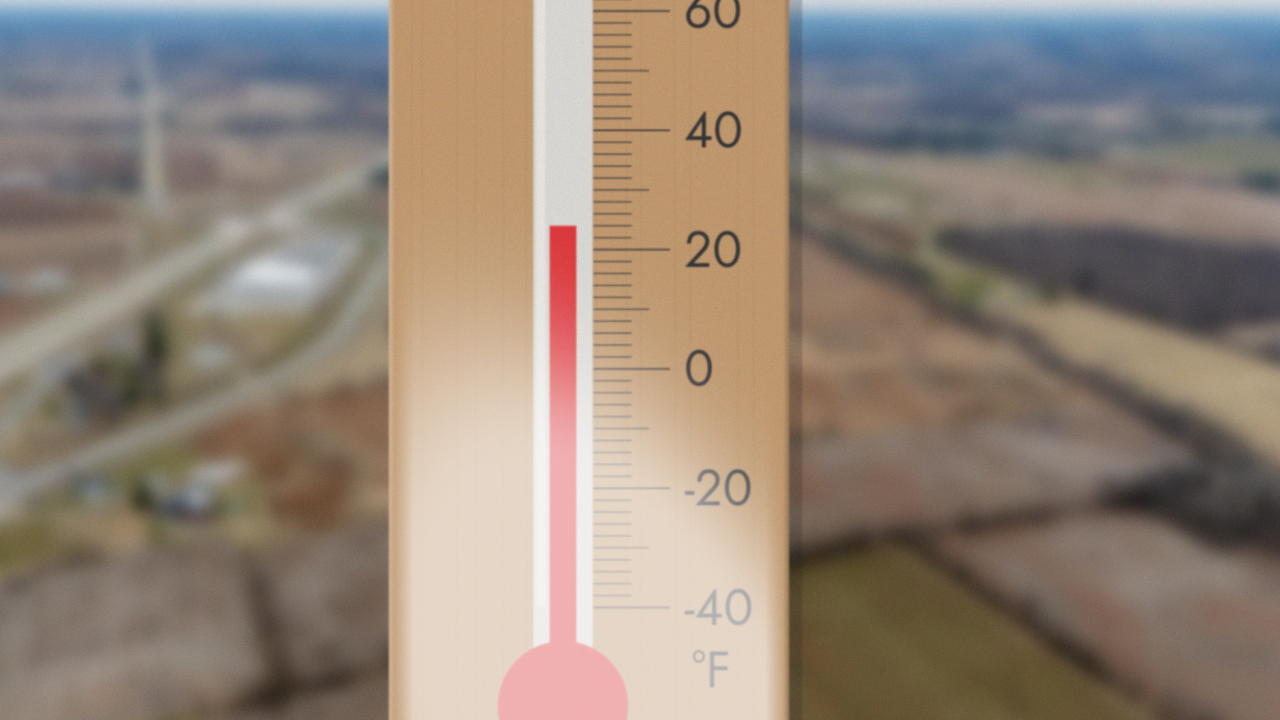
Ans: 24 (°F)
